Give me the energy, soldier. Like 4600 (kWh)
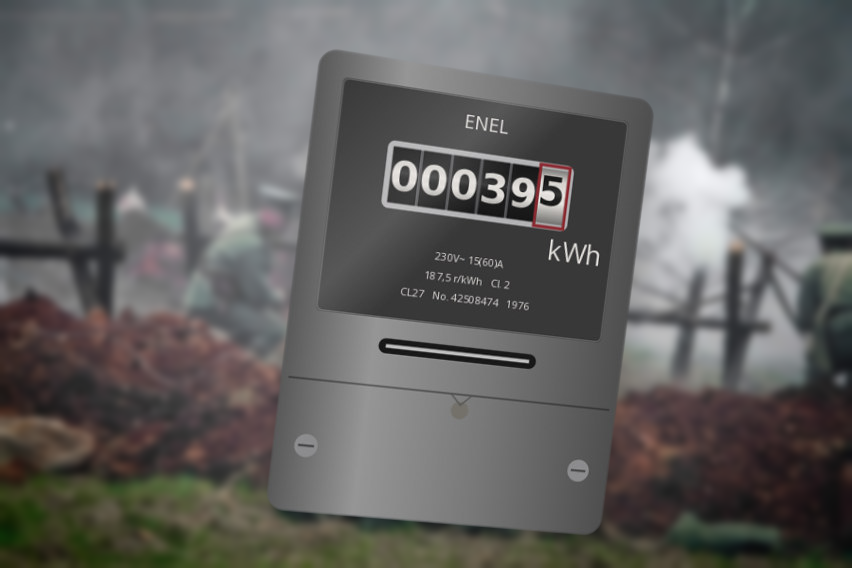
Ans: 39.5 (kWh)
